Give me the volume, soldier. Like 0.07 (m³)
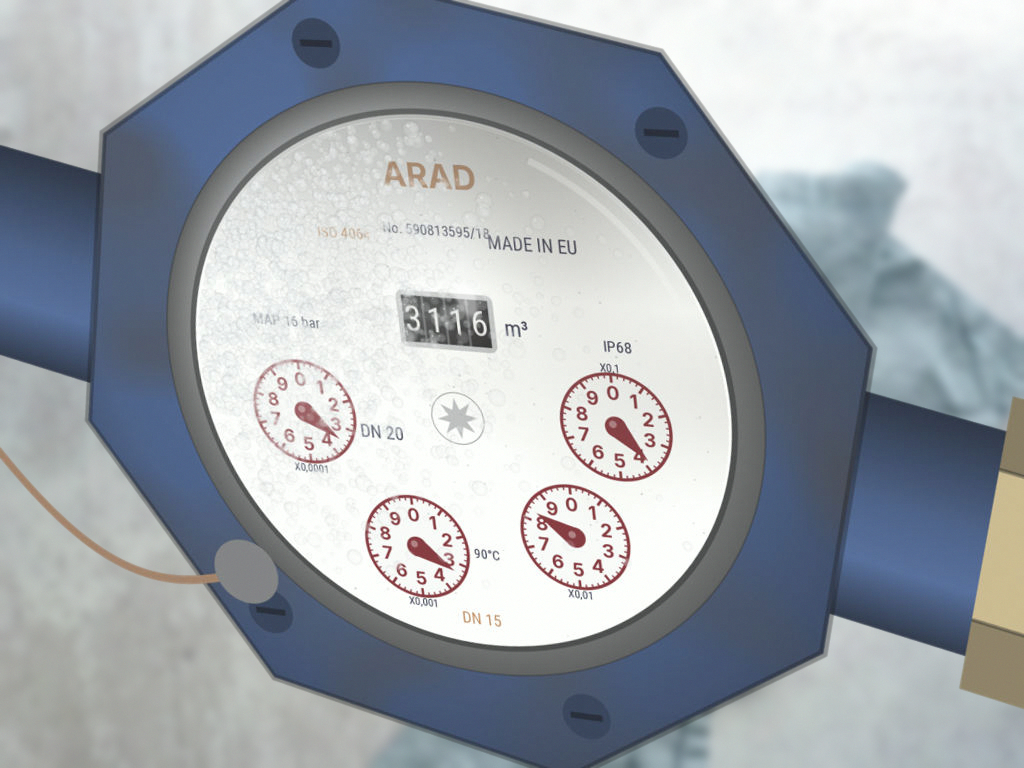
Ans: 3116.3833 (m³)
